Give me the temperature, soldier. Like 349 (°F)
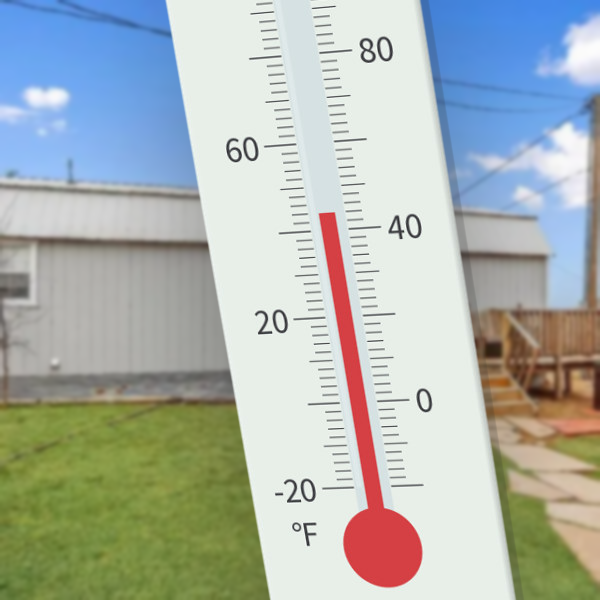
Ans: 44 (°F)
